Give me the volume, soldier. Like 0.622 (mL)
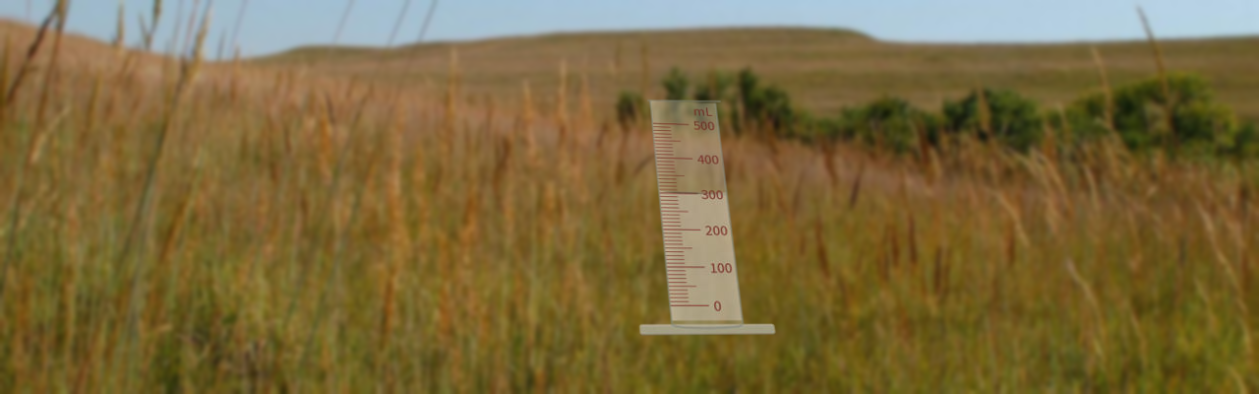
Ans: 300 (mL)
